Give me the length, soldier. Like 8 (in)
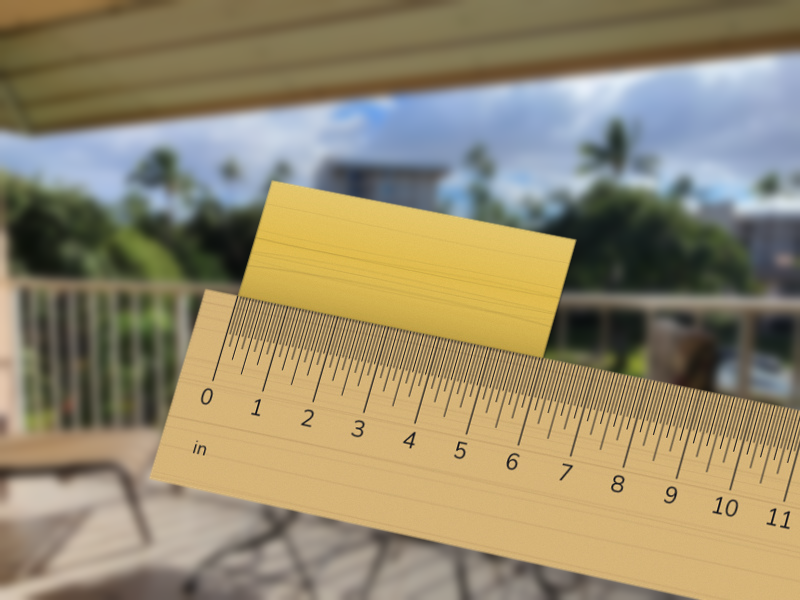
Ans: 6 (in)
